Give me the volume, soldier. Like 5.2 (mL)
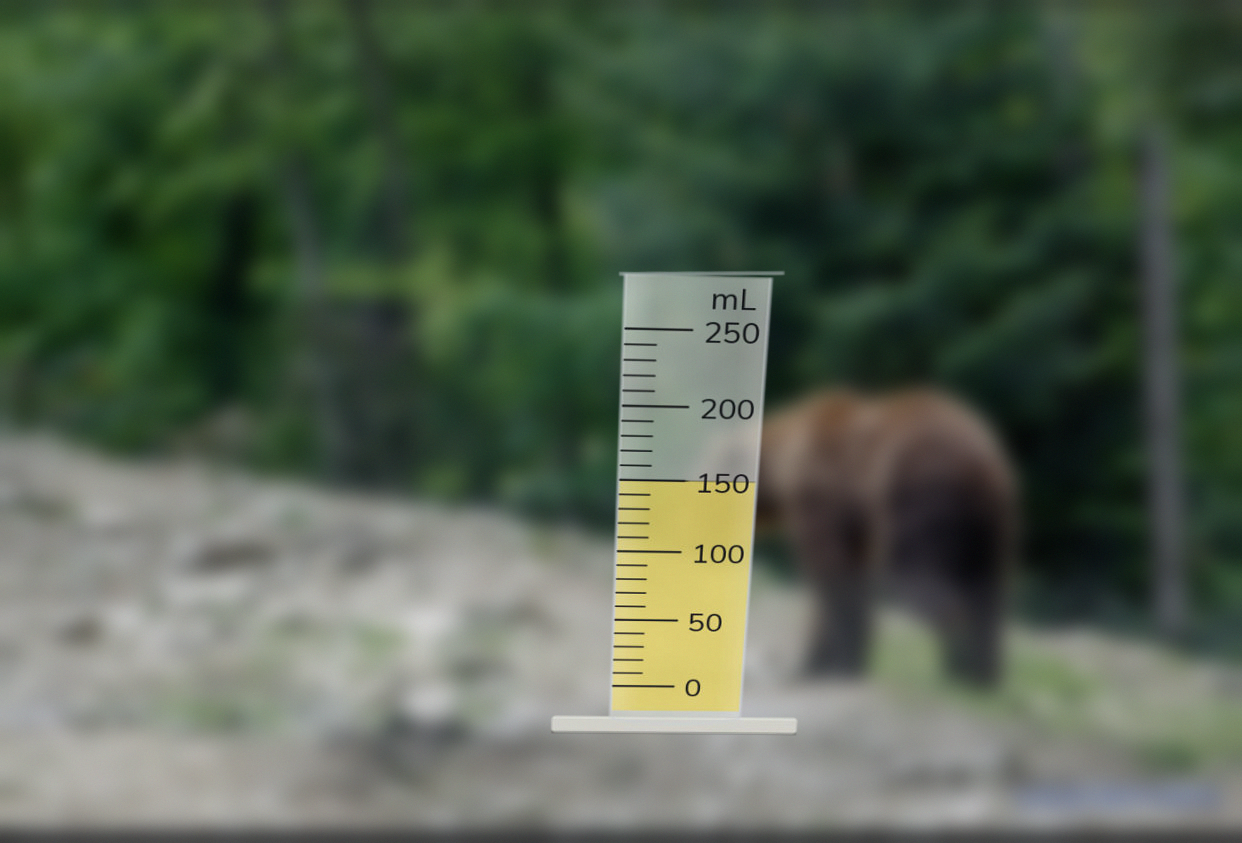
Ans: 150 (mL)
